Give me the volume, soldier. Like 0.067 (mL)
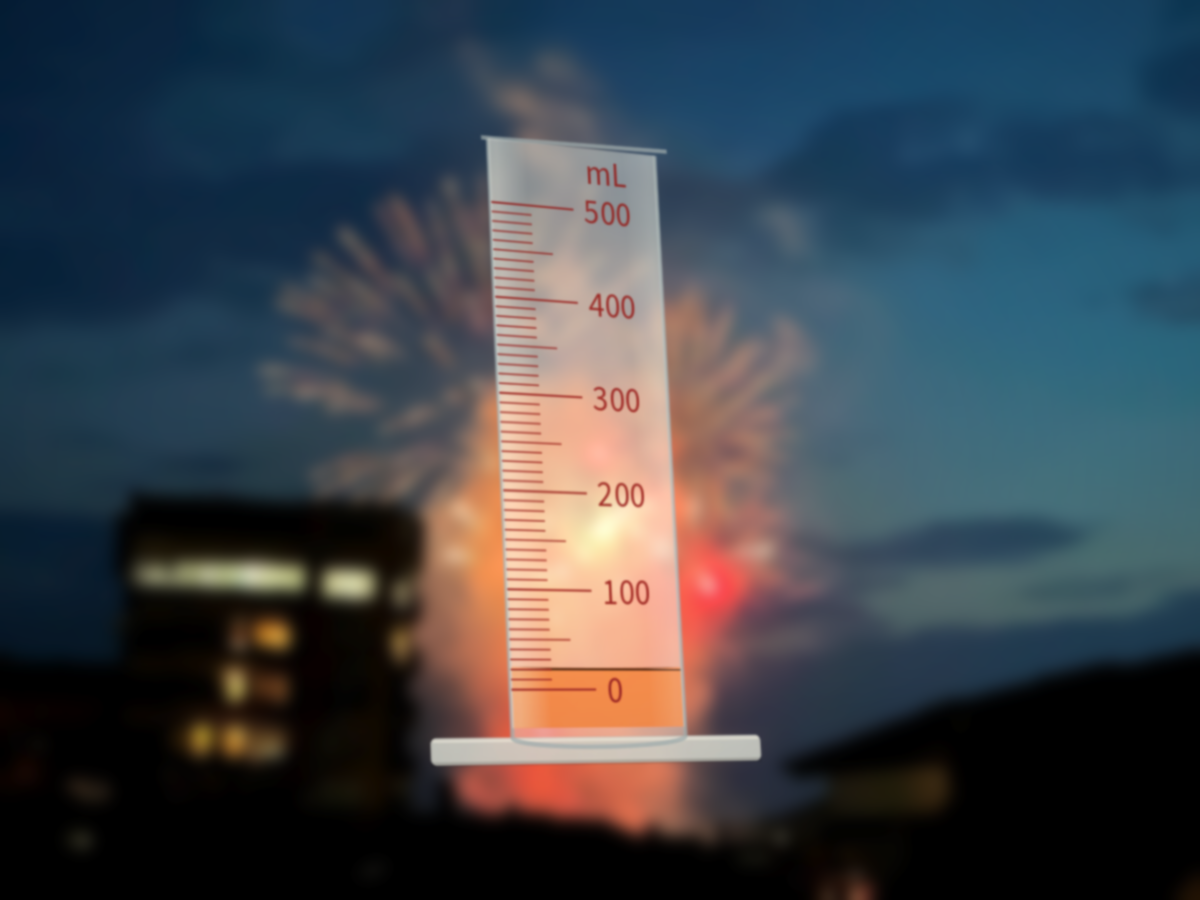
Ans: 20 (mL)
